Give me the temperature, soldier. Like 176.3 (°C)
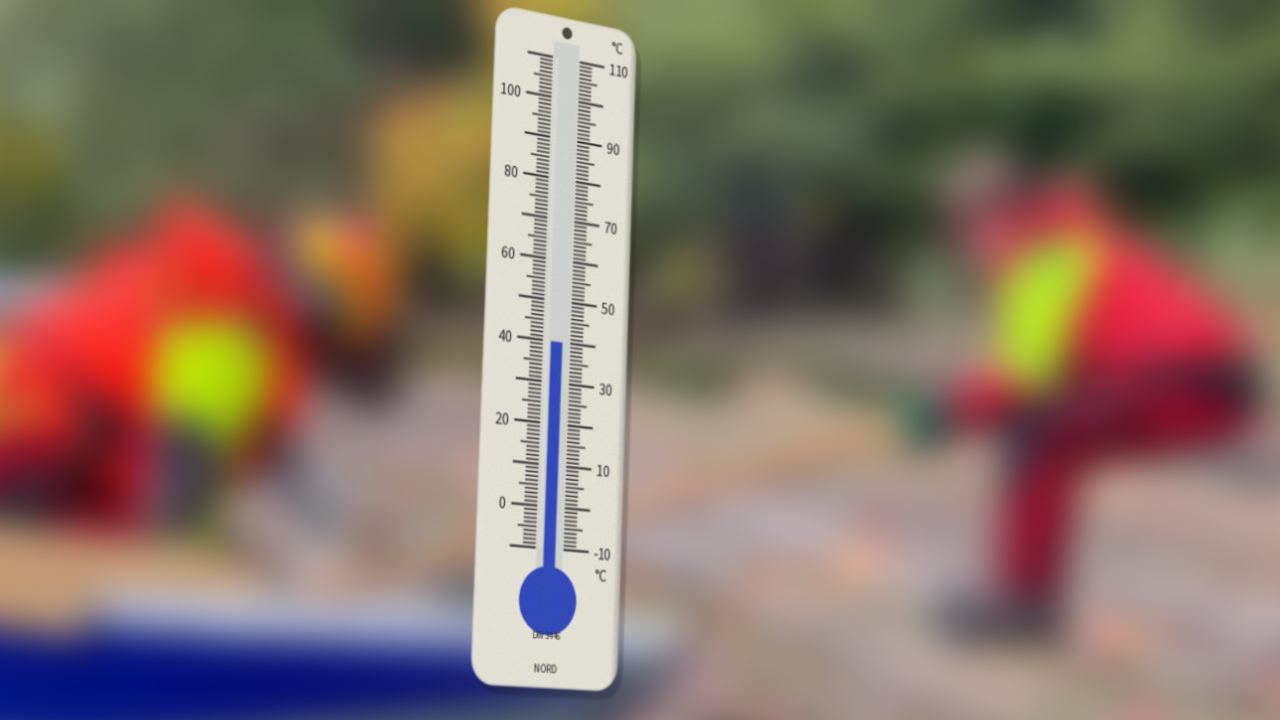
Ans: 40 (°C)
